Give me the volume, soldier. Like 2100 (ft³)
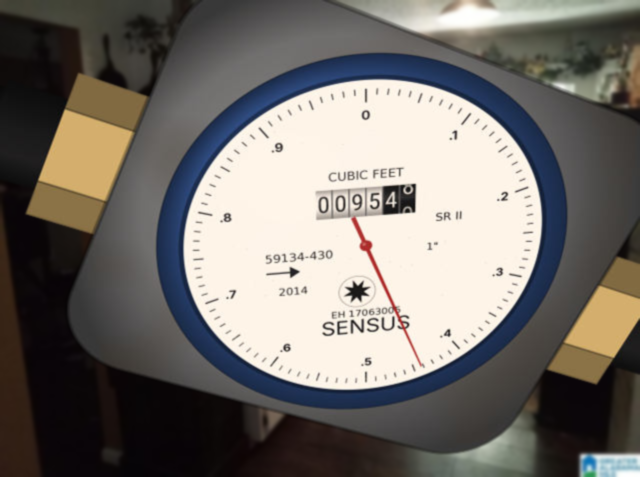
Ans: 9548.44 (ft³)
